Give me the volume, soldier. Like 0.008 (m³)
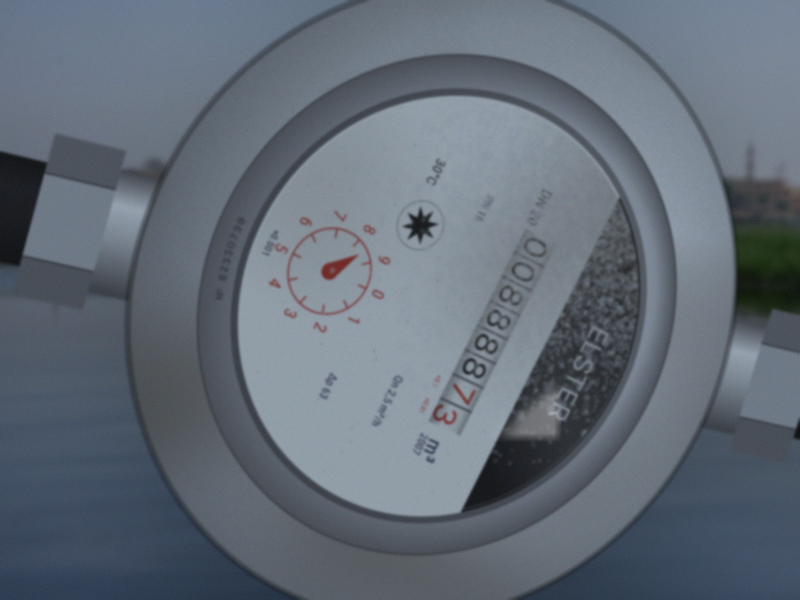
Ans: 8888.728 (m³)
